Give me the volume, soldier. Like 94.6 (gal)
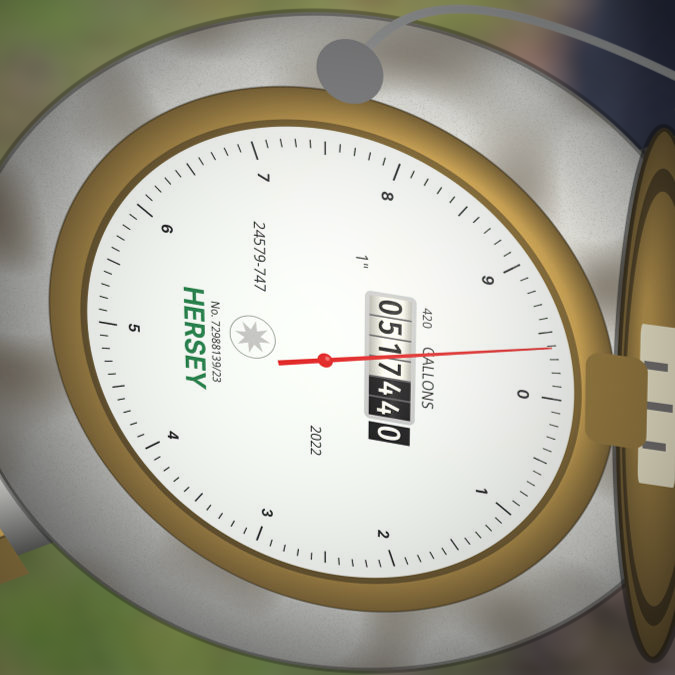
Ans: 517439.6 (gal)
